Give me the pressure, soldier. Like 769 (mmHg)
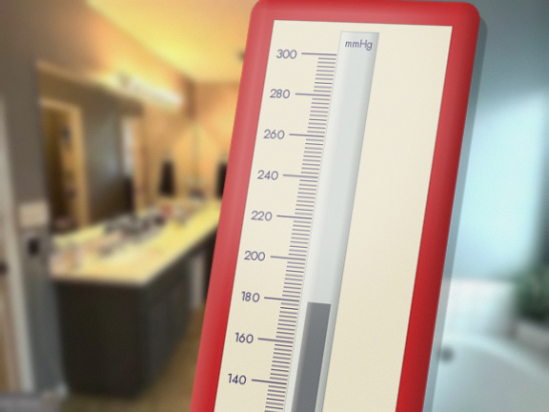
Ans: 180 (mmHg)
